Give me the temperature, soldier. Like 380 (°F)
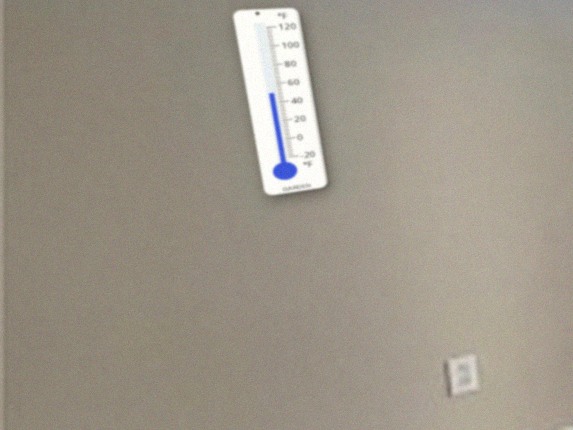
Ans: 50 (°F)
